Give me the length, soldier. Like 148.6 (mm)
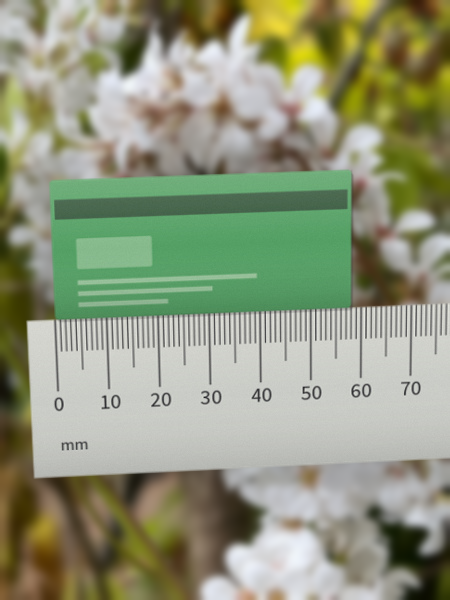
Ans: 58 (mm)
